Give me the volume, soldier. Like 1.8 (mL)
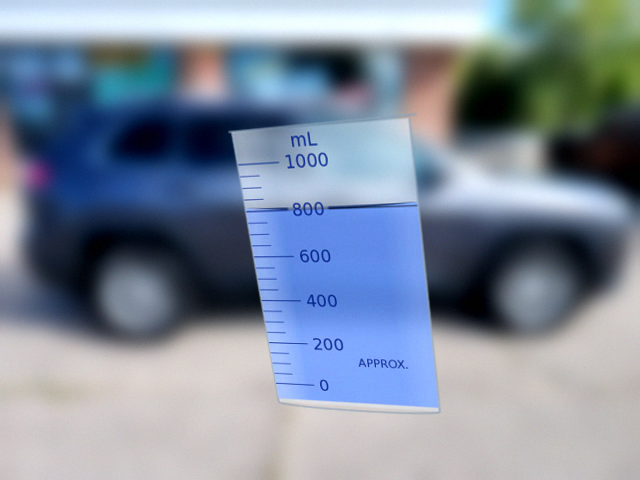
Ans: 800 (mL)
